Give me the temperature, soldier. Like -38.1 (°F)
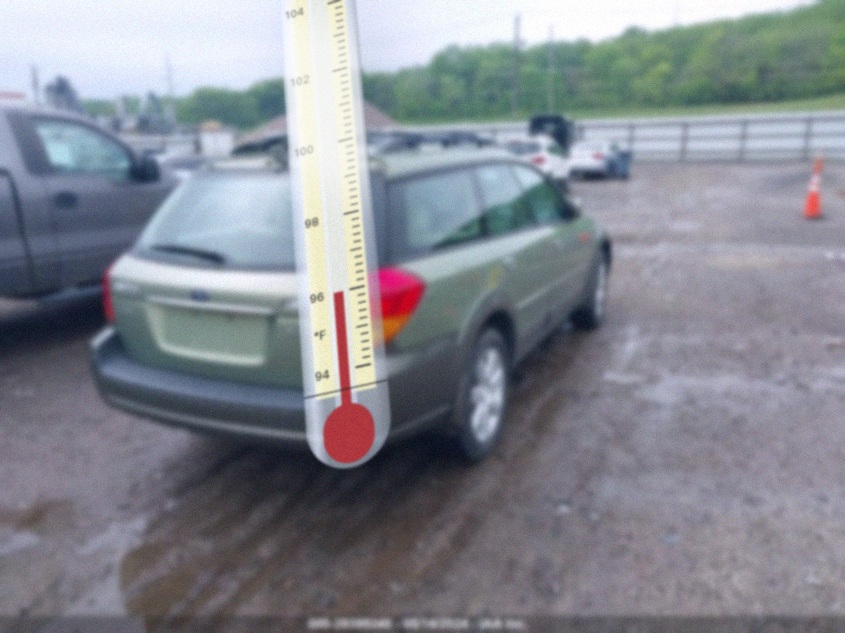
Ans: 96 (°F)
